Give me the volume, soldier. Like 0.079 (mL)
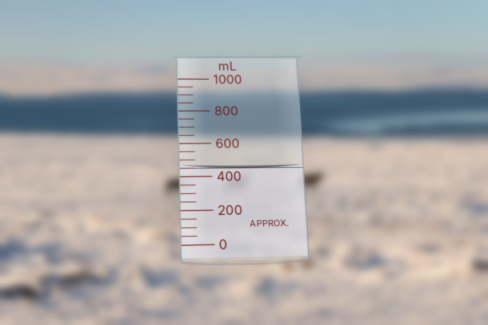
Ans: 450 (mL)
